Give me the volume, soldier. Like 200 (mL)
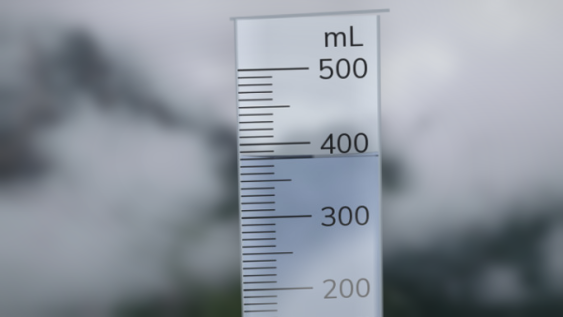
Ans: 380 (mL)
